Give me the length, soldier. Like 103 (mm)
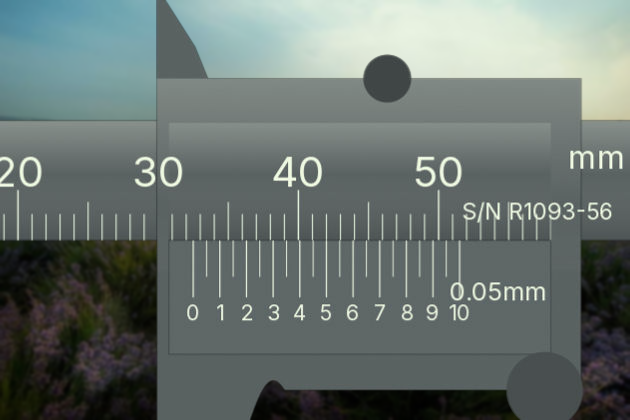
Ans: 32.5 (mm)
